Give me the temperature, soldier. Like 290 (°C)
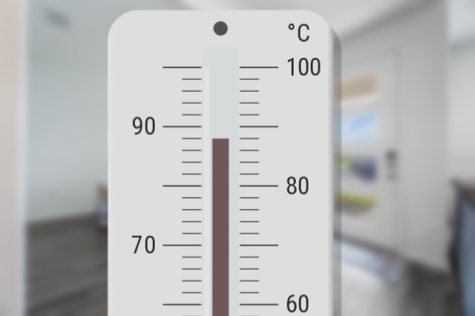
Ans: 88 (°C)
